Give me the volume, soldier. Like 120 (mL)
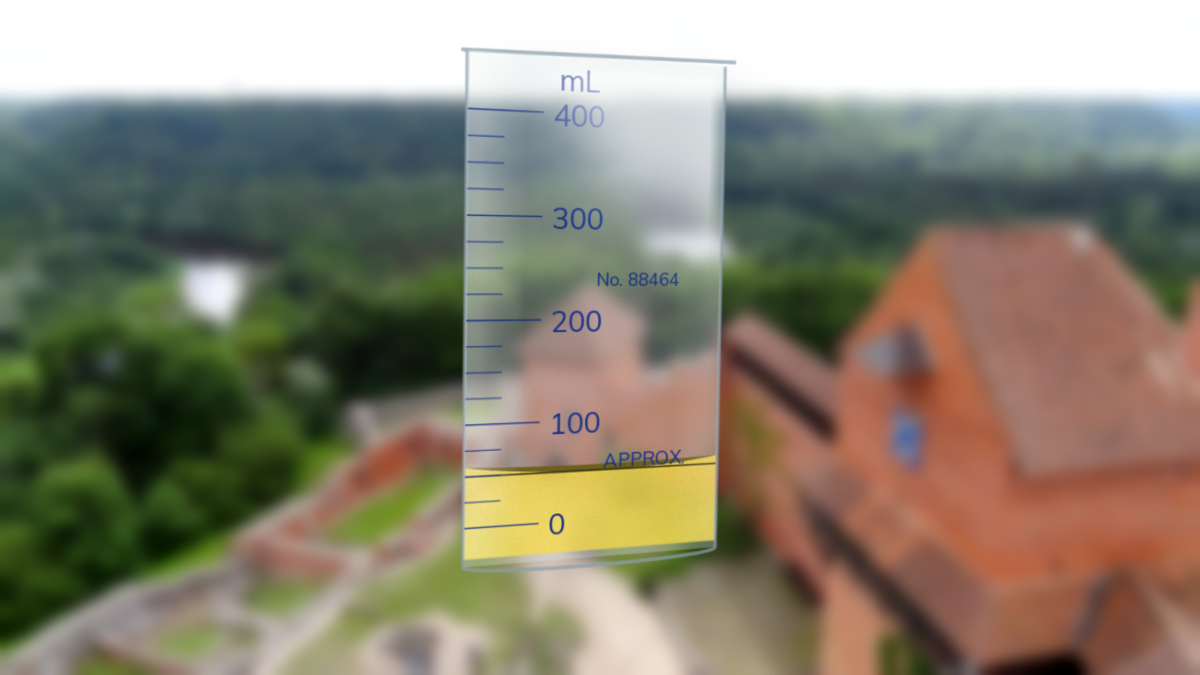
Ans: 50 (mL)
